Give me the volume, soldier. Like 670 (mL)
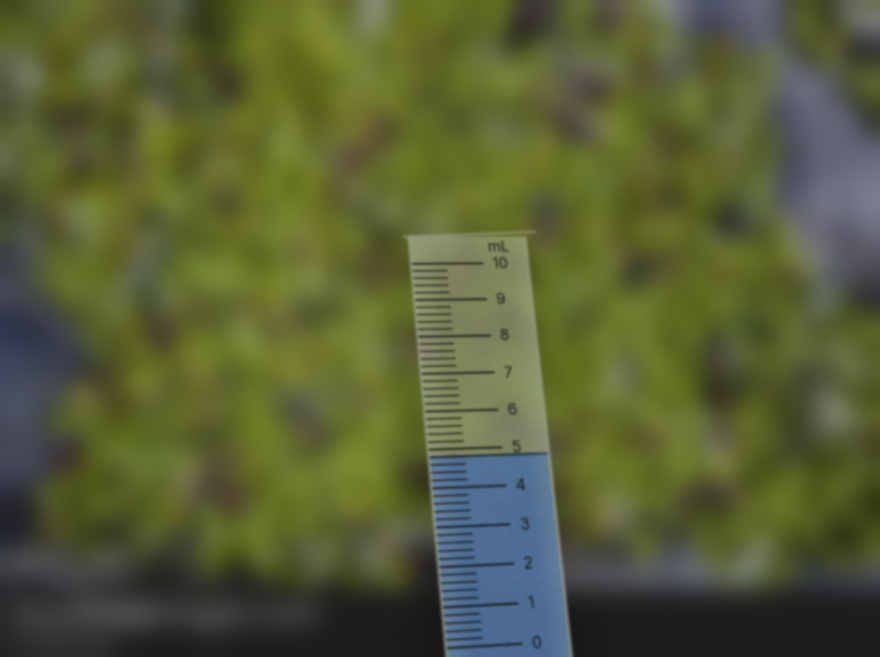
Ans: 4.8 (mL)
